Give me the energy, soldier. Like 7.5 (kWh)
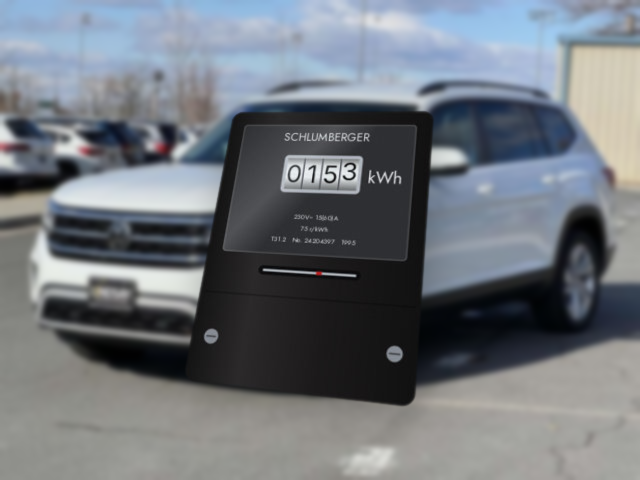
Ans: 153 (kWh)
